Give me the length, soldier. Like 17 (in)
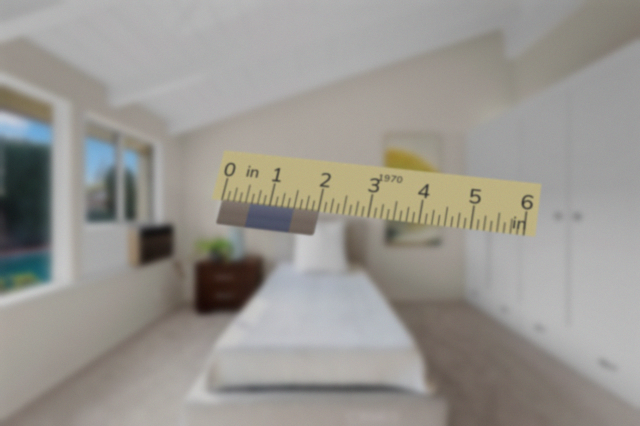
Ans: 2 (in)
